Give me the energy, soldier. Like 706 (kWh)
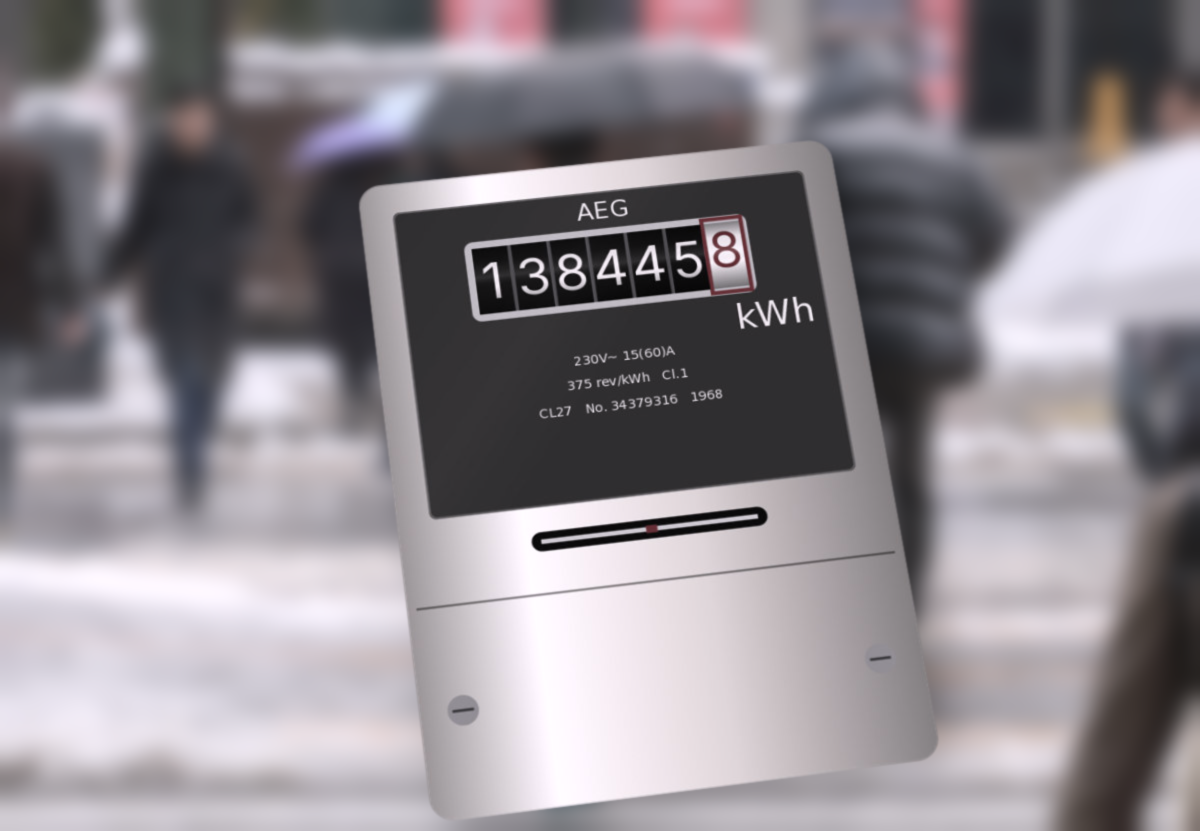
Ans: 138445.8 (kWh)
